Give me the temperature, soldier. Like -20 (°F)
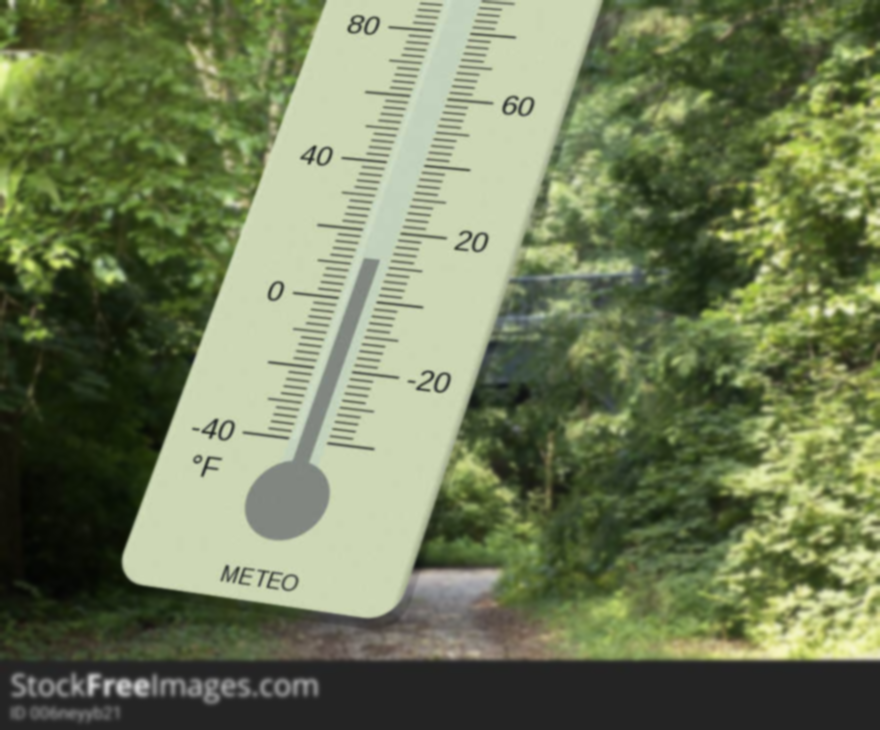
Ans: 12 (°F)
